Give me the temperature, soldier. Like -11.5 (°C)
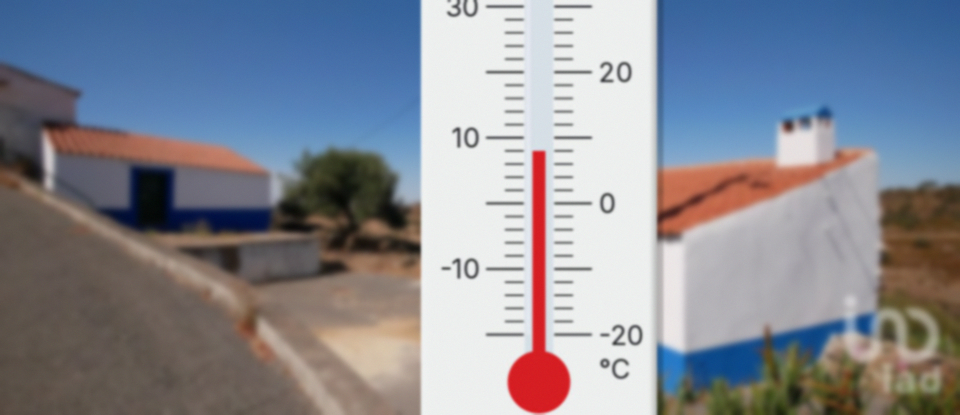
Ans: 8 (°C)
